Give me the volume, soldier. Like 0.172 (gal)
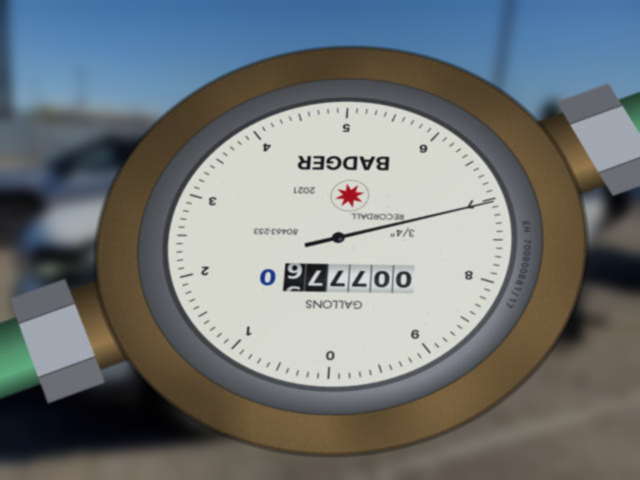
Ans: 77757.0 (gal)
